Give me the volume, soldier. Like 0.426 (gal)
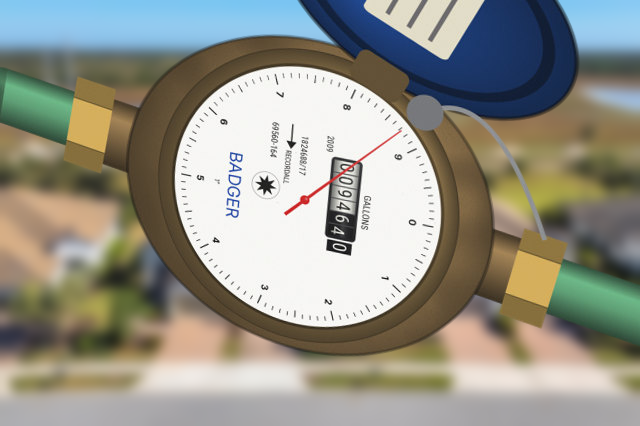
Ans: 94638.7 (gal)
